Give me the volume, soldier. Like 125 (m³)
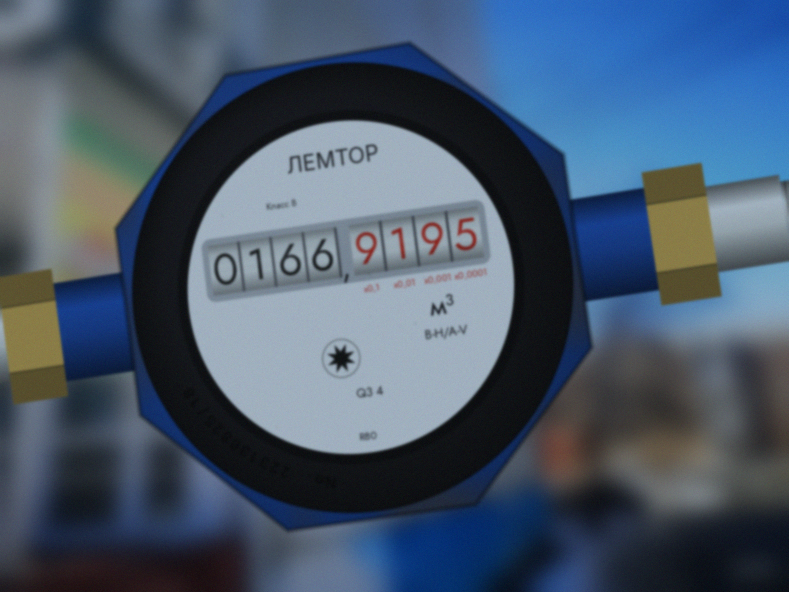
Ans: 166.9195 (m³)
